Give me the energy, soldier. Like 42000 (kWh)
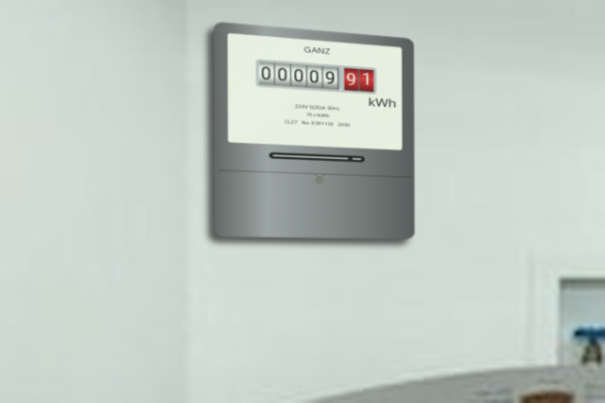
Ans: 9.91 (kWh)
